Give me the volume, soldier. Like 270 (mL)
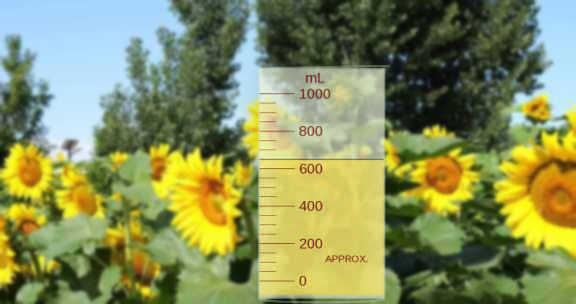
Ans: 650 (mL)
